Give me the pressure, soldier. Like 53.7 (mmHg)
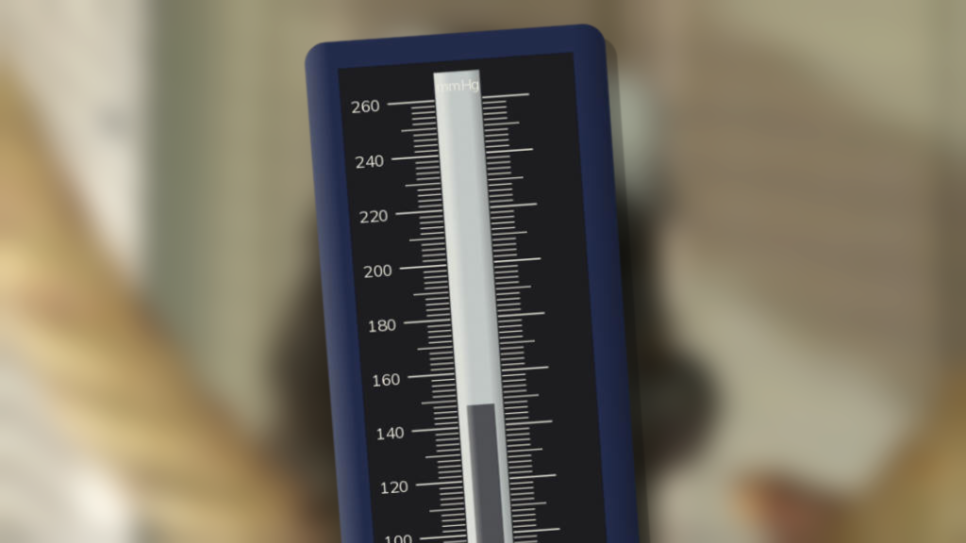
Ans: 148 (mmHg)
